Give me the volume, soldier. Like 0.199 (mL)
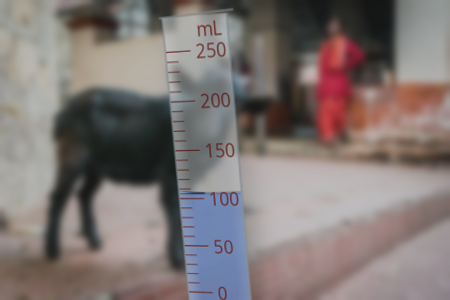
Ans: 105 (mL)
